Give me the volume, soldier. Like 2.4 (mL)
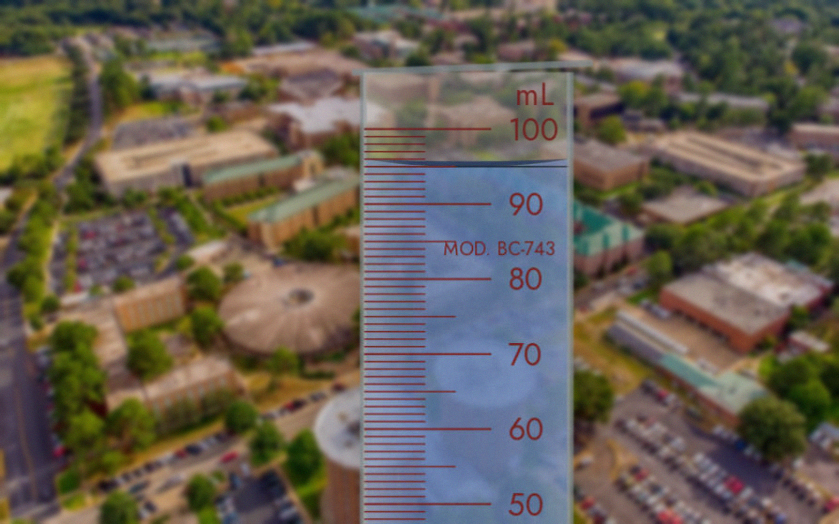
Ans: 95 (mL)
